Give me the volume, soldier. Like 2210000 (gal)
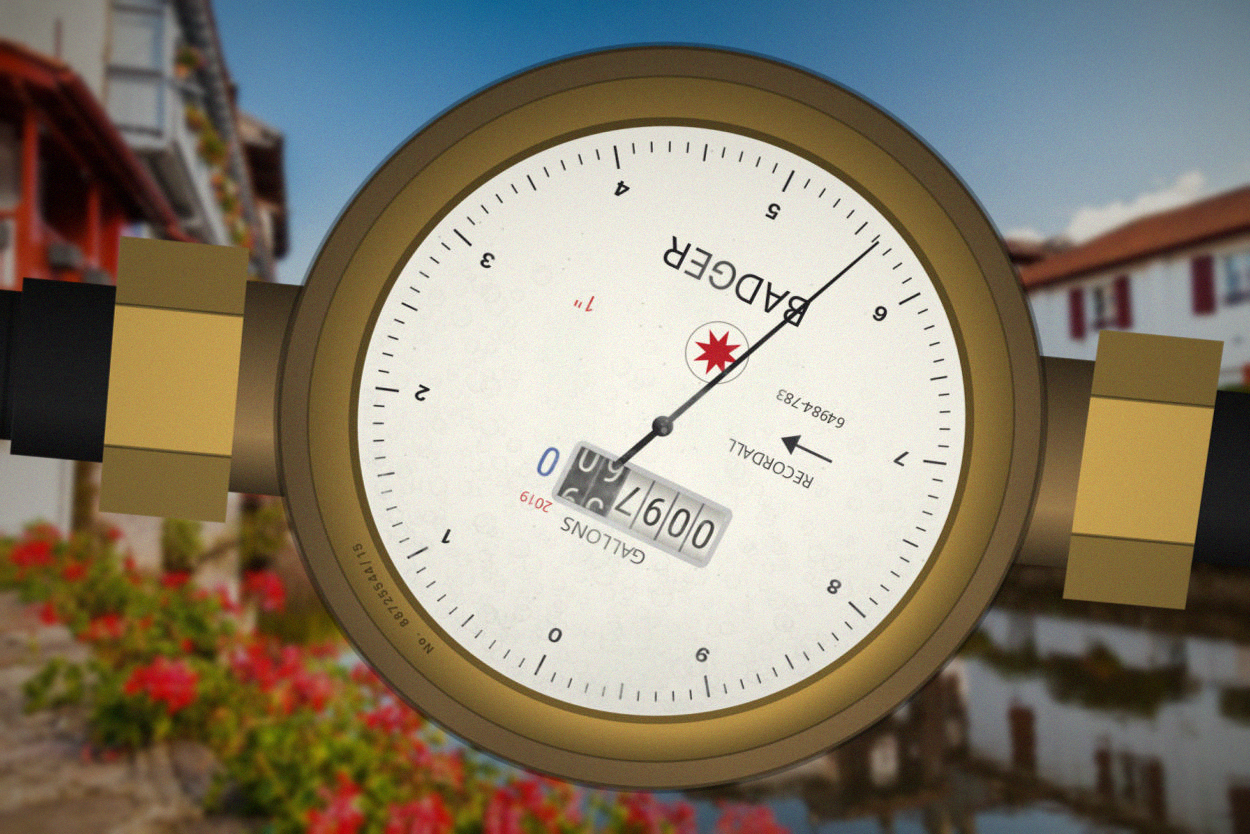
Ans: 97595.6 (gal)
